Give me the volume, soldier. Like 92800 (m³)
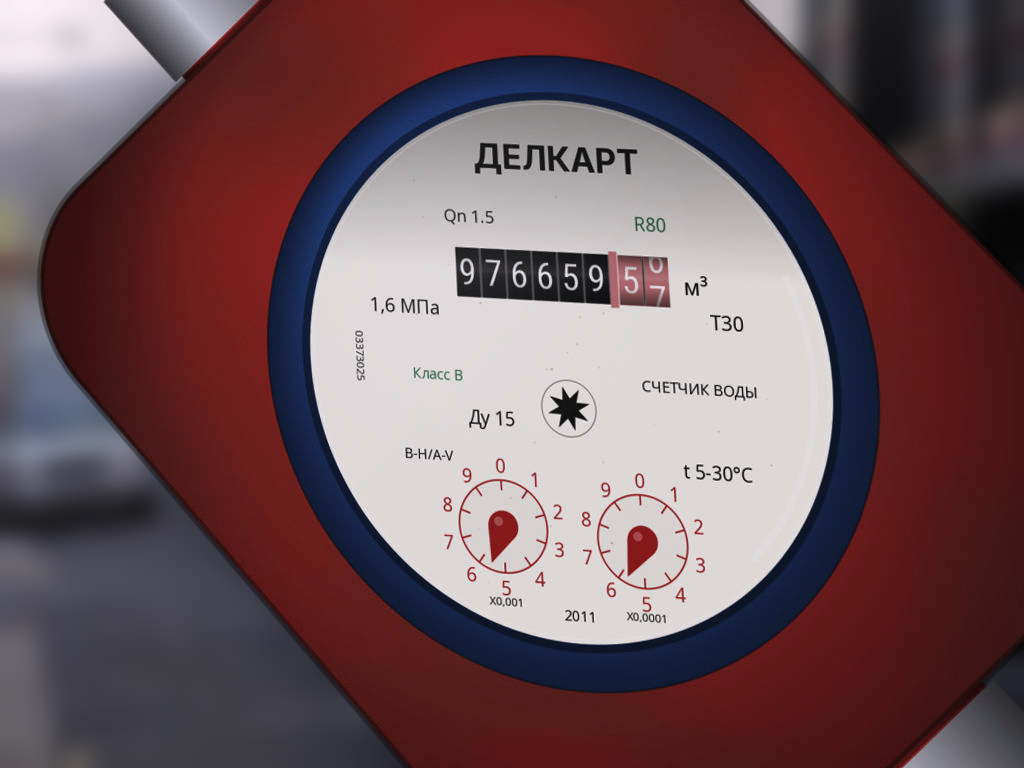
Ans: 976659.5655 (m³)
